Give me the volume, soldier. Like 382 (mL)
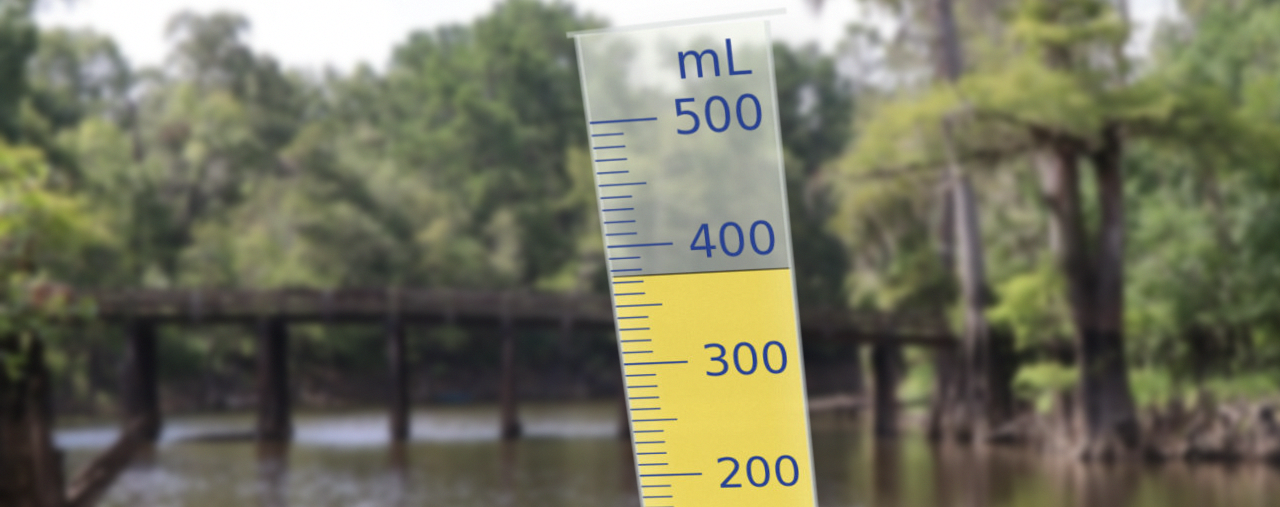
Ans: 375 (mL)
